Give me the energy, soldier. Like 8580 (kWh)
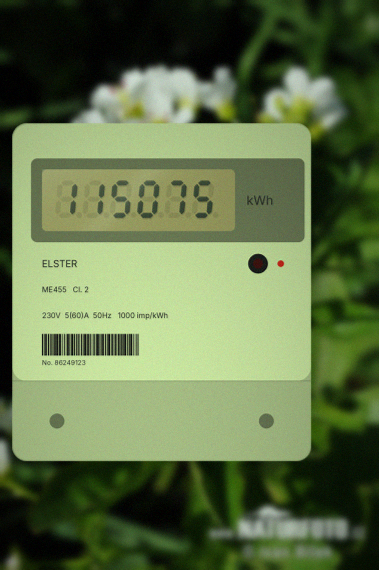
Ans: 115075 (kWh)
